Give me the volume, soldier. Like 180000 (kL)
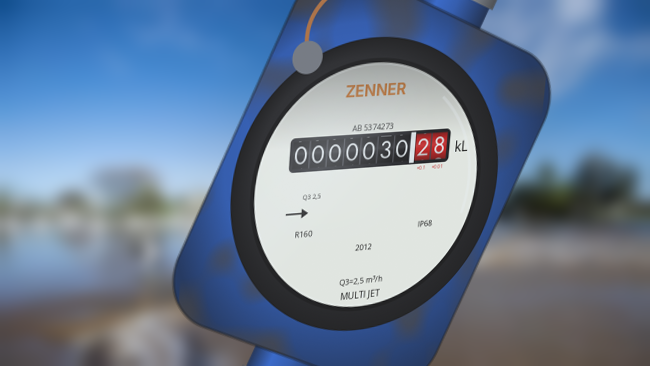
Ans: 30.28 (kL)
